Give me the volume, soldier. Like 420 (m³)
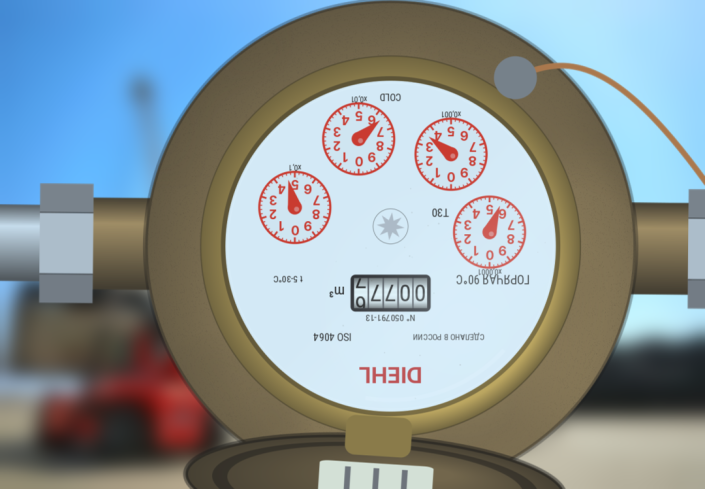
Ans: 776.4635 (m³)
